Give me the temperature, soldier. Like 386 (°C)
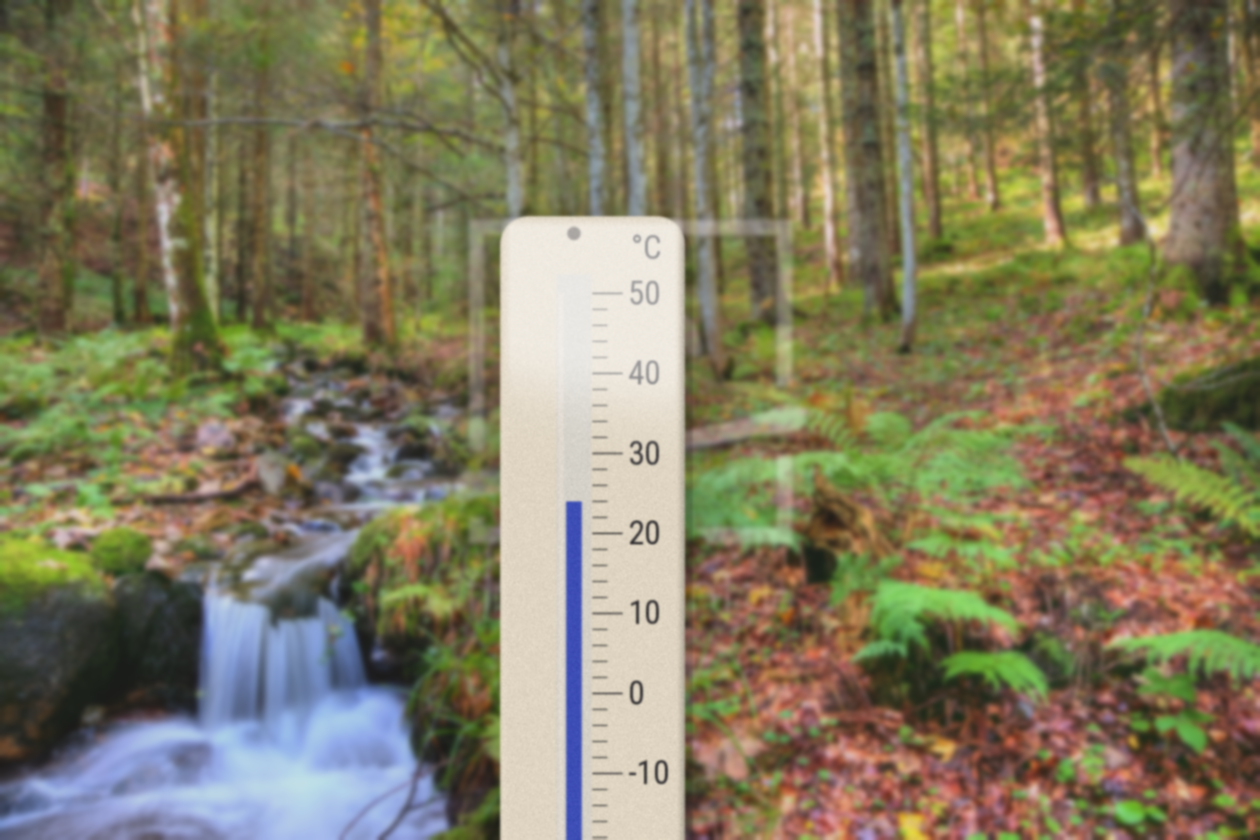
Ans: 24 (°C)
